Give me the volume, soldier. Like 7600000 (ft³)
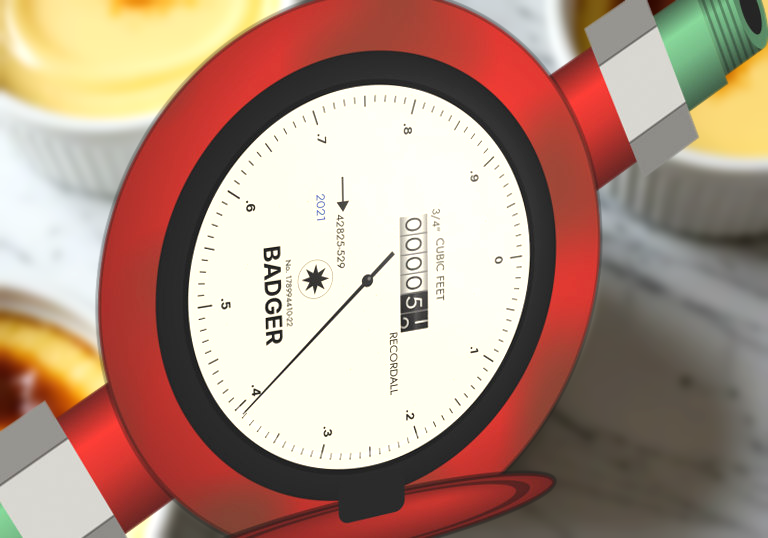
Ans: 51.39 (ft³)
